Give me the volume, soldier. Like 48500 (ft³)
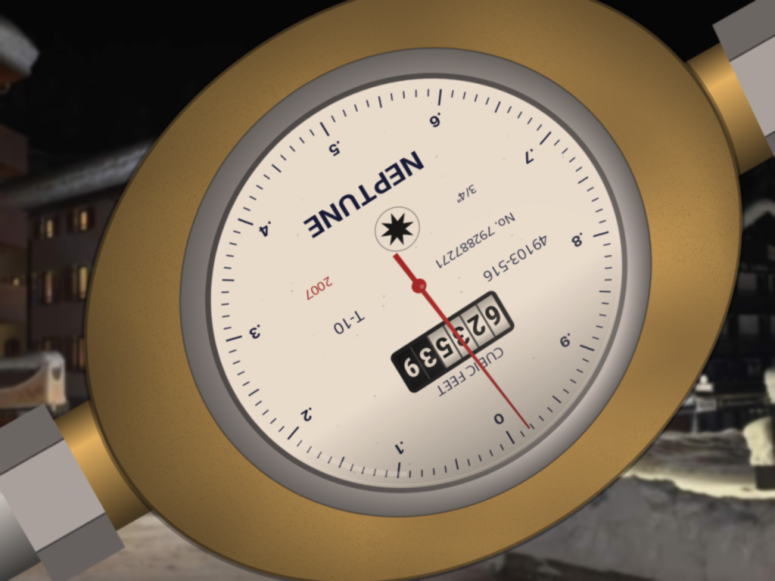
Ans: 623538.98 (ft³)
